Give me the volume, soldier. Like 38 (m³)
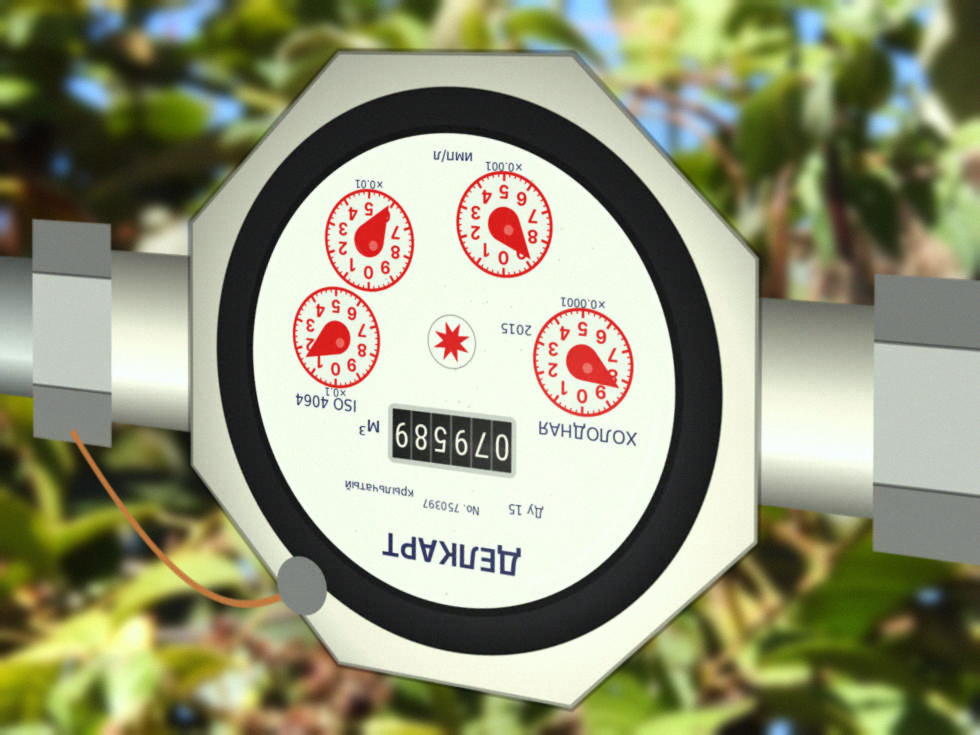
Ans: 79589.1588 (m³)
